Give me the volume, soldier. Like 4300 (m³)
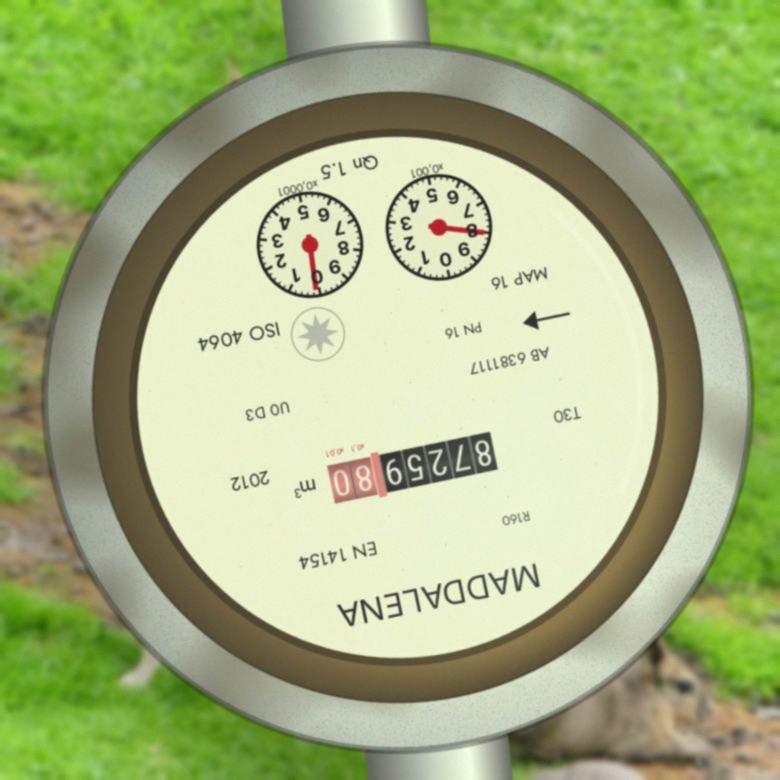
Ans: 87259.8080 (m³)
